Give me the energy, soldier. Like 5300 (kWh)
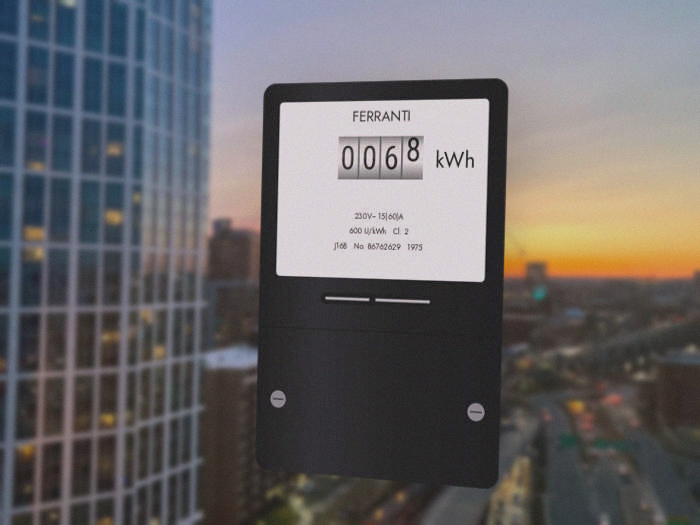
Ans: 68 (kWh)
